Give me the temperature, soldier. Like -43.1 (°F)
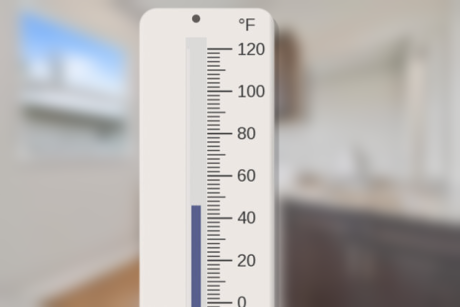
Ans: 46 (°F)
